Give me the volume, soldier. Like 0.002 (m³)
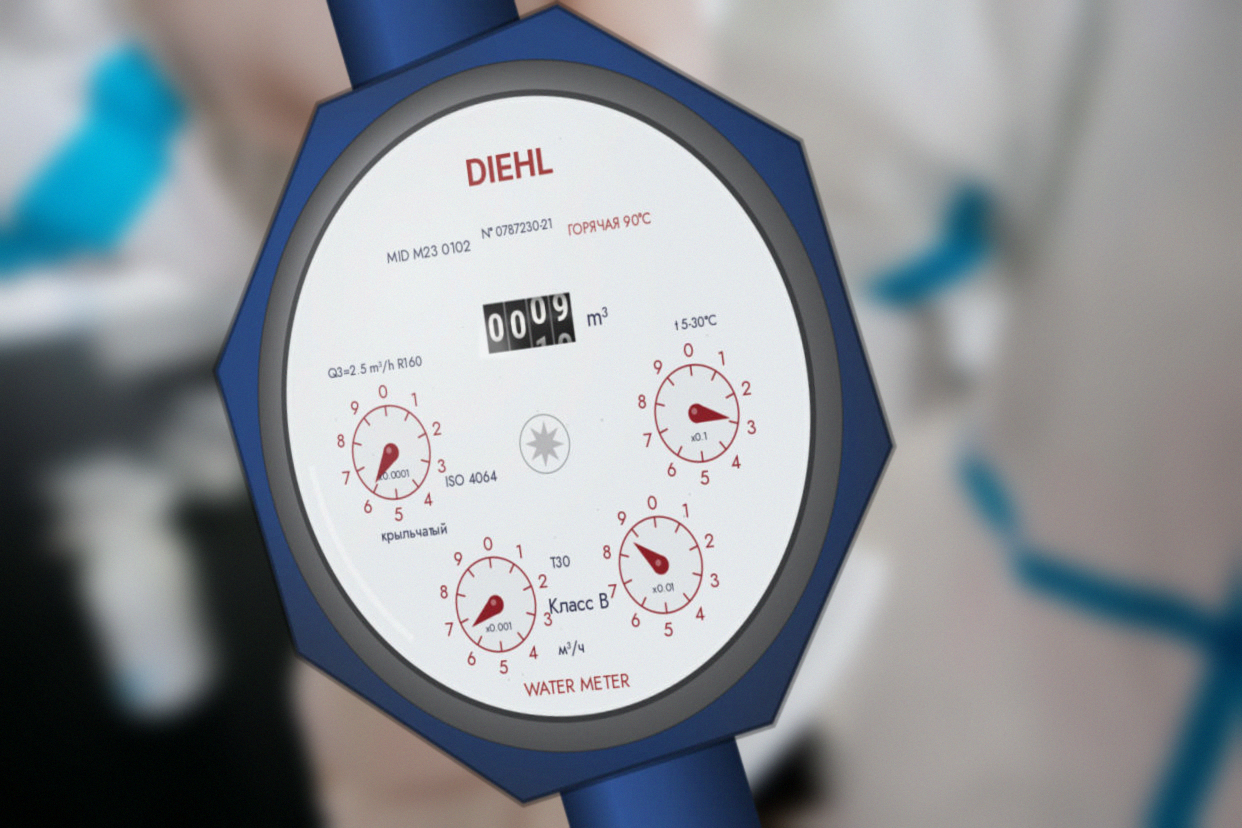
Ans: 9.2866 (m³)
